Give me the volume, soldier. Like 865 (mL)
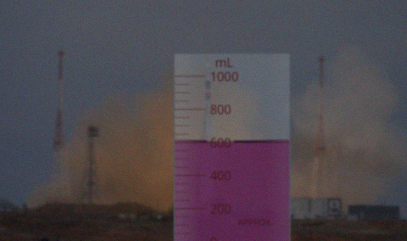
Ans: 600 (mL)
